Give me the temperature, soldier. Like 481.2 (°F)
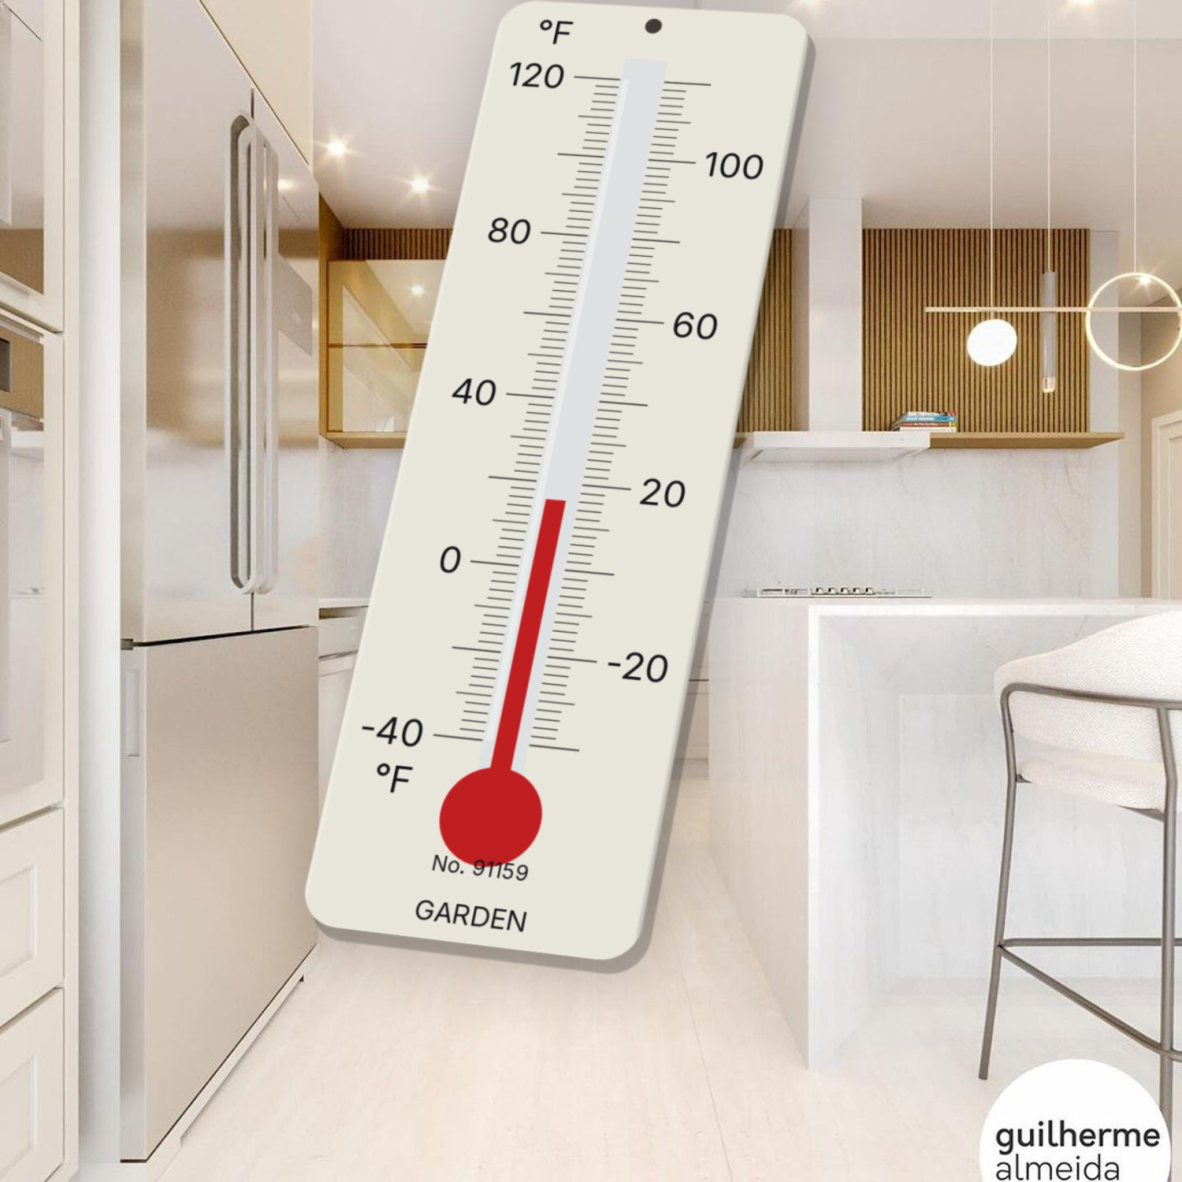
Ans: 16 (°F)
